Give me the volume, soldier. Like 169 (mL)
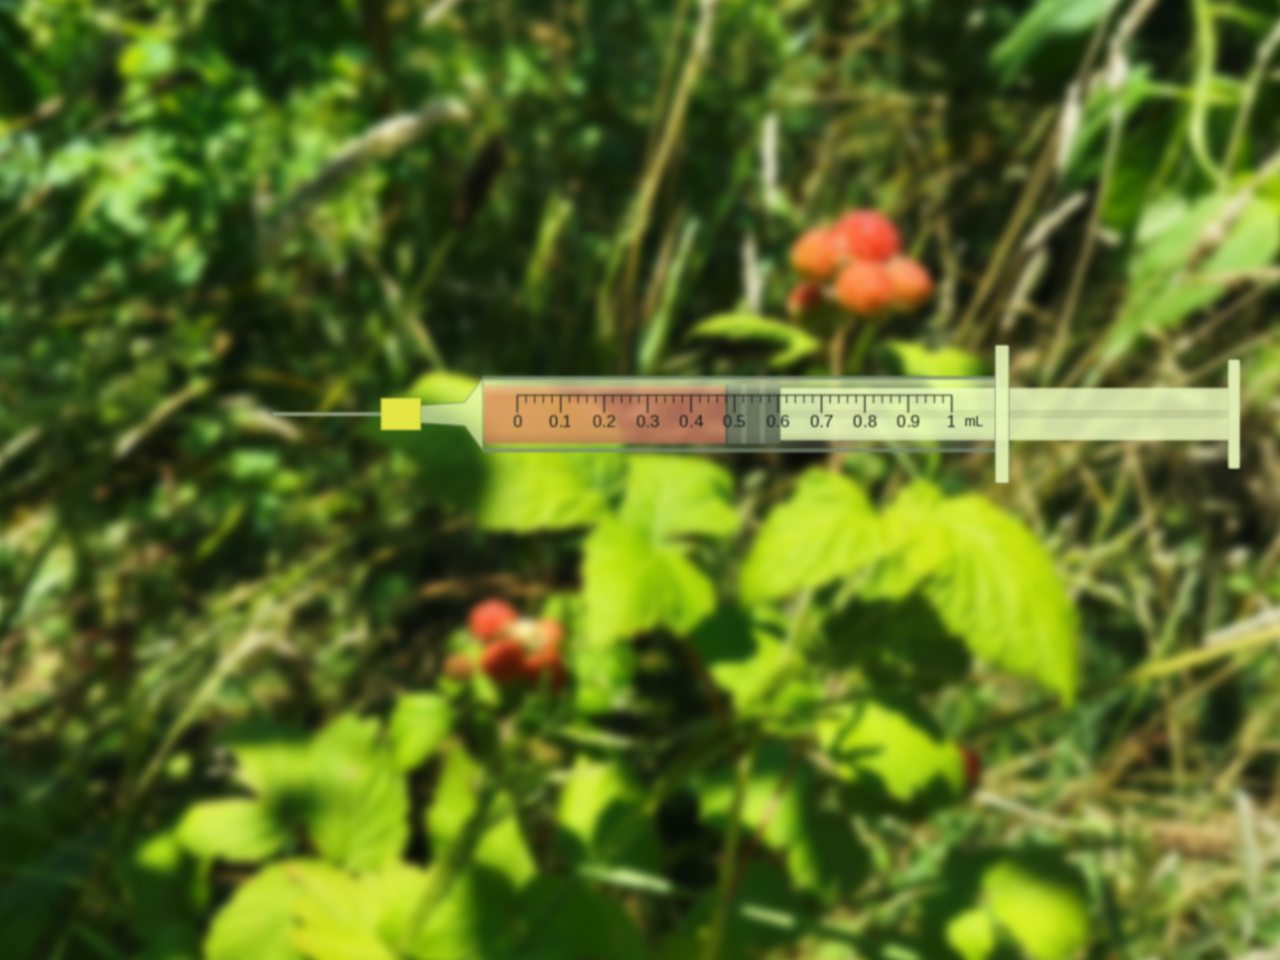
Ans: 0.48 (mL)
